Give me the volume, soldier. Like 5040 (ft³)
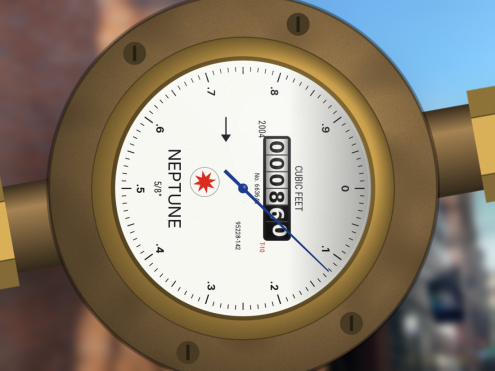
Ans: 860.12 (ft³)
